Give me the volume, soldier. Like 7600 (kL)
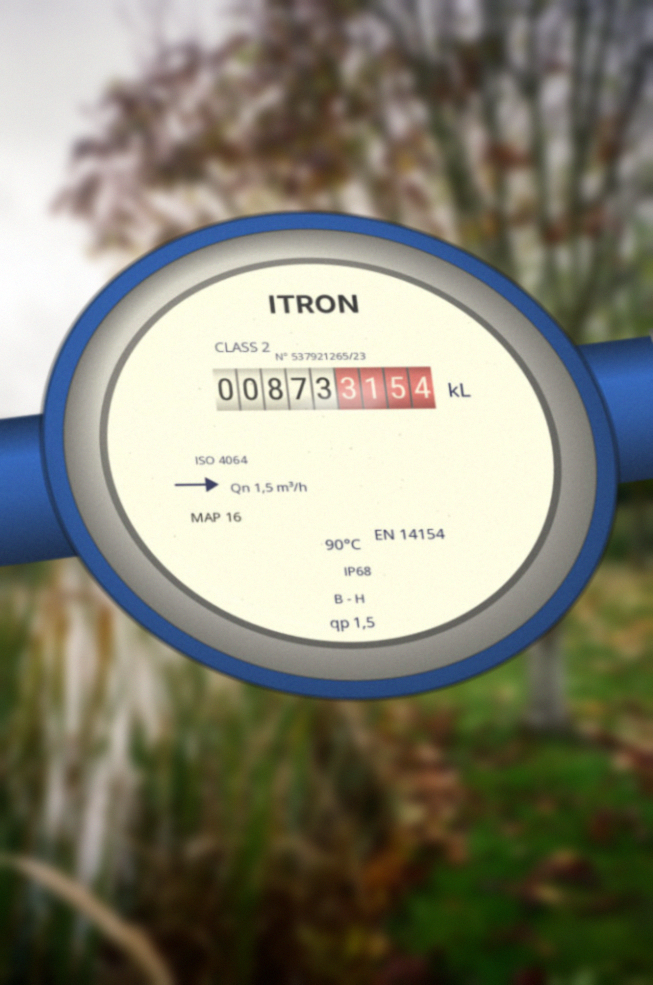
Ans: 873.3154 (kL)
